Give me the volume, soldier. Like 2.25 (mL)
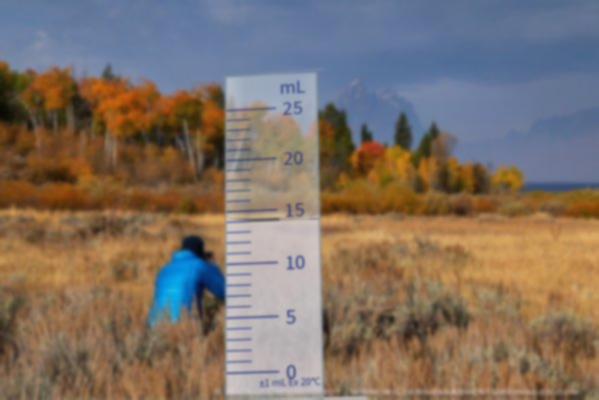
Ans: 14 (mL)
